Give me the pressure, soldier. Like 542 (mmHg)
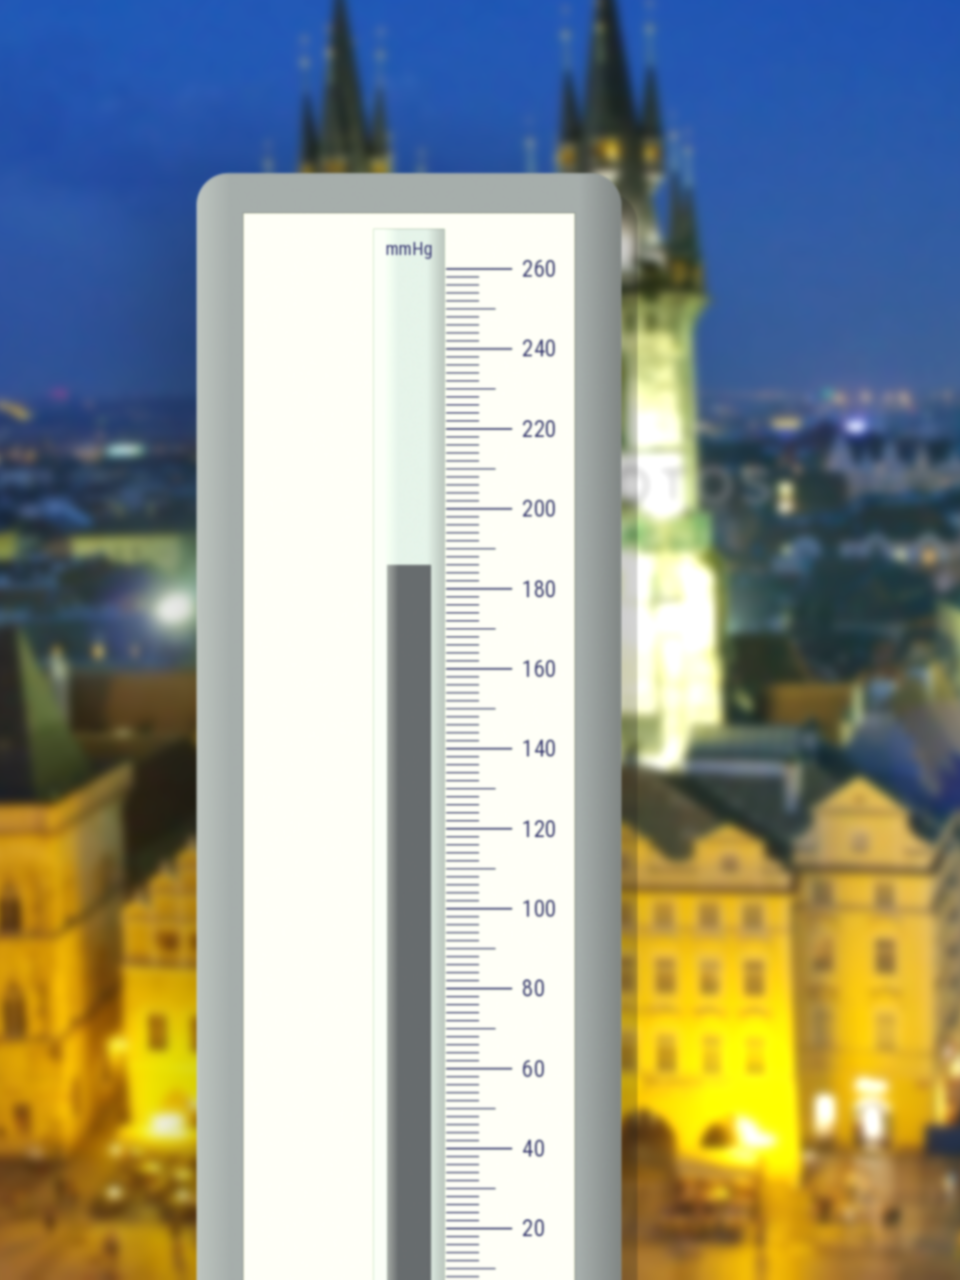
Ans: 186 (mmHg)
